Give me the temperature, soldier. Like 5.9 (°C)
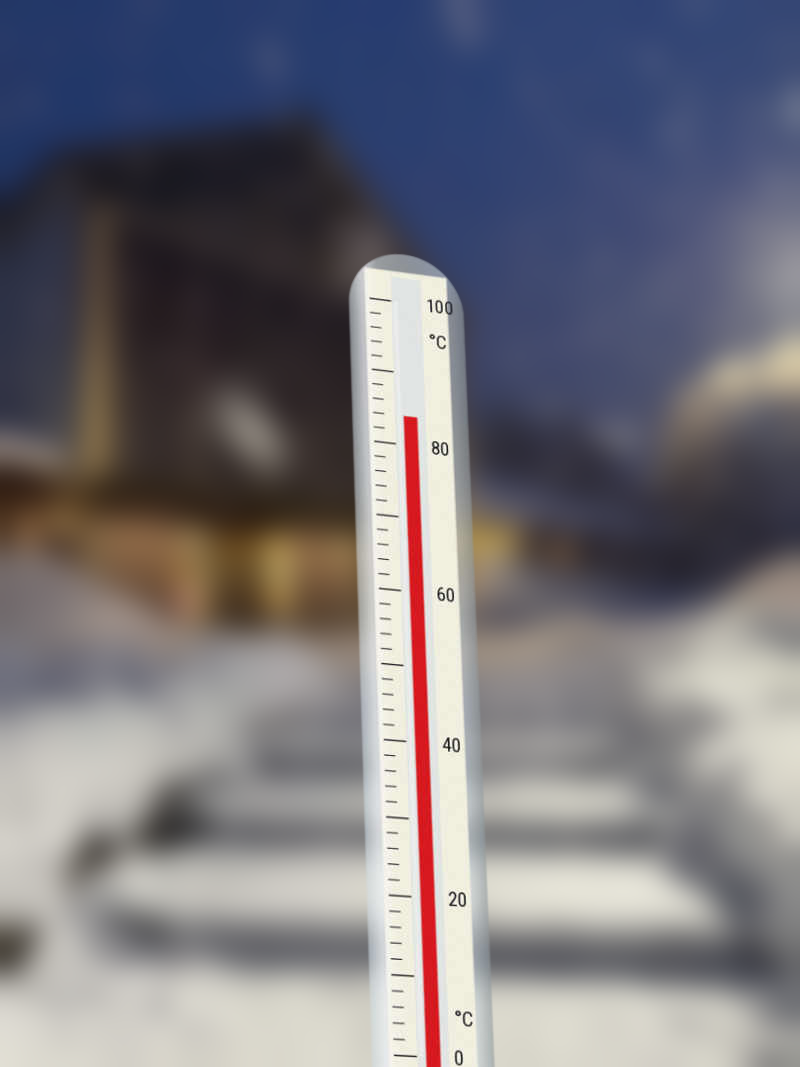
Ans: 84 (°C)
